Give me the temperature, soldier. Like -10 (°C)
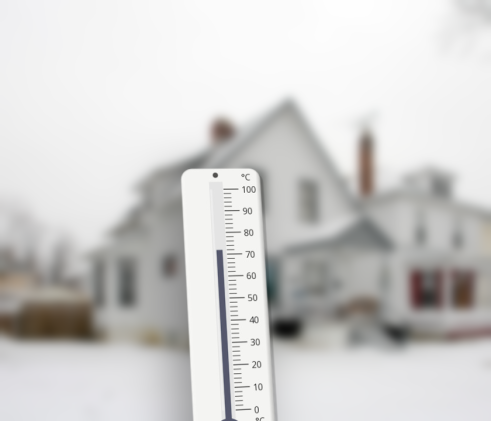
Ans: 72 (°C)
